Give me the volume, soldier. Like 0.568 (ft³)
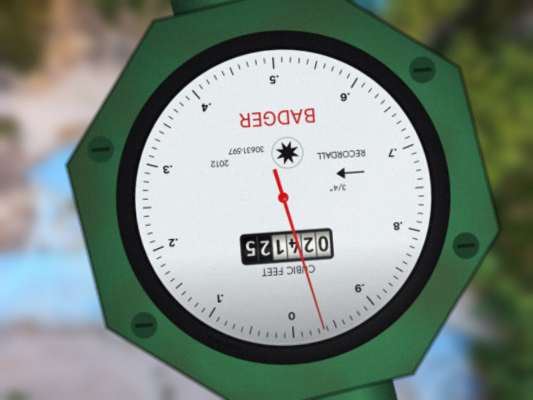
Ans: 24124.96 (ft³)
